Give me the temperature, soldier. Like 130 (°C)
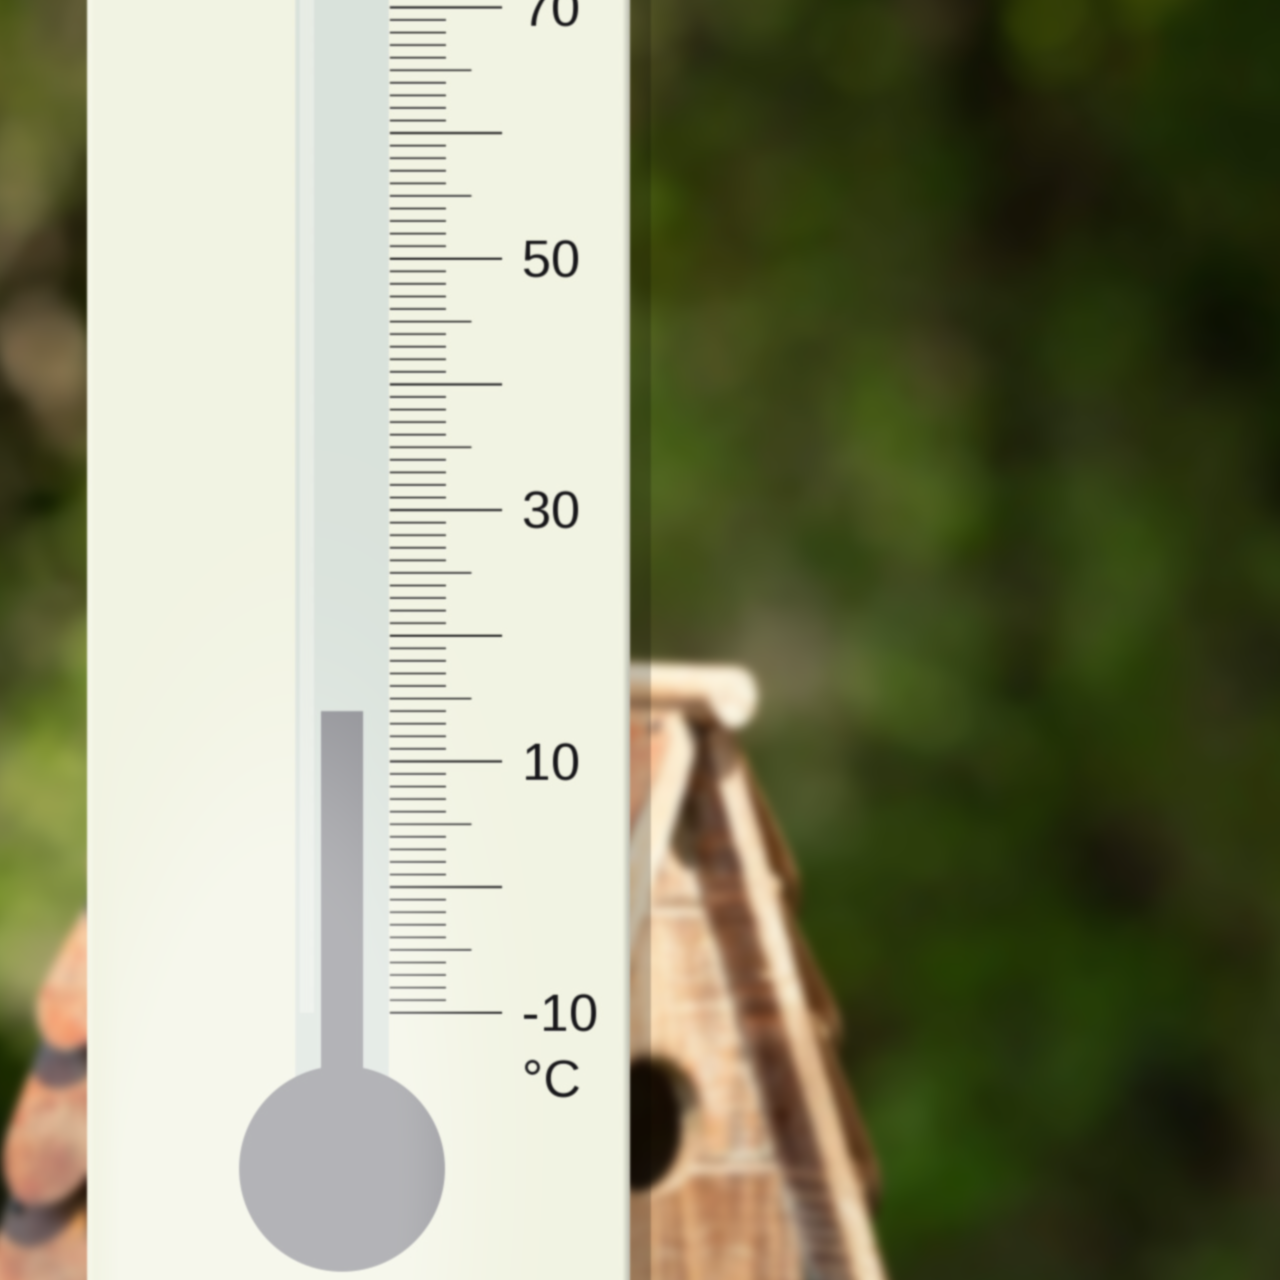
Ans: 14 (°C)
